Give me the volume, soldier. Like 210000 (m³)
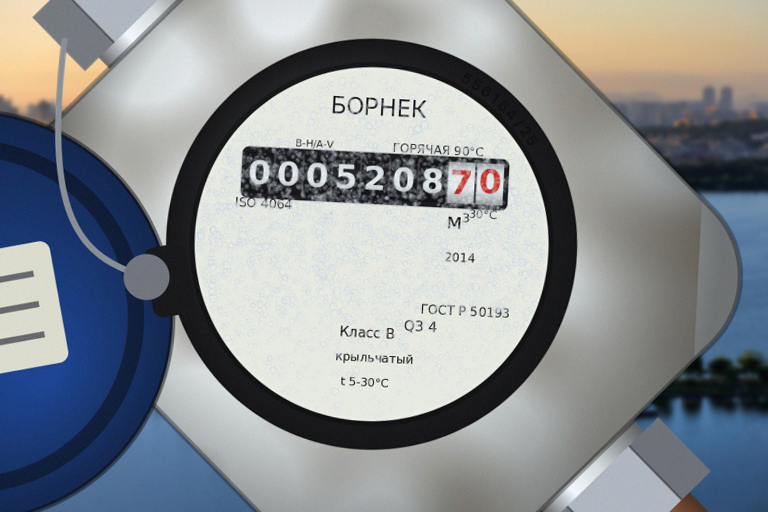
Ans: 5208.70 (m³)
